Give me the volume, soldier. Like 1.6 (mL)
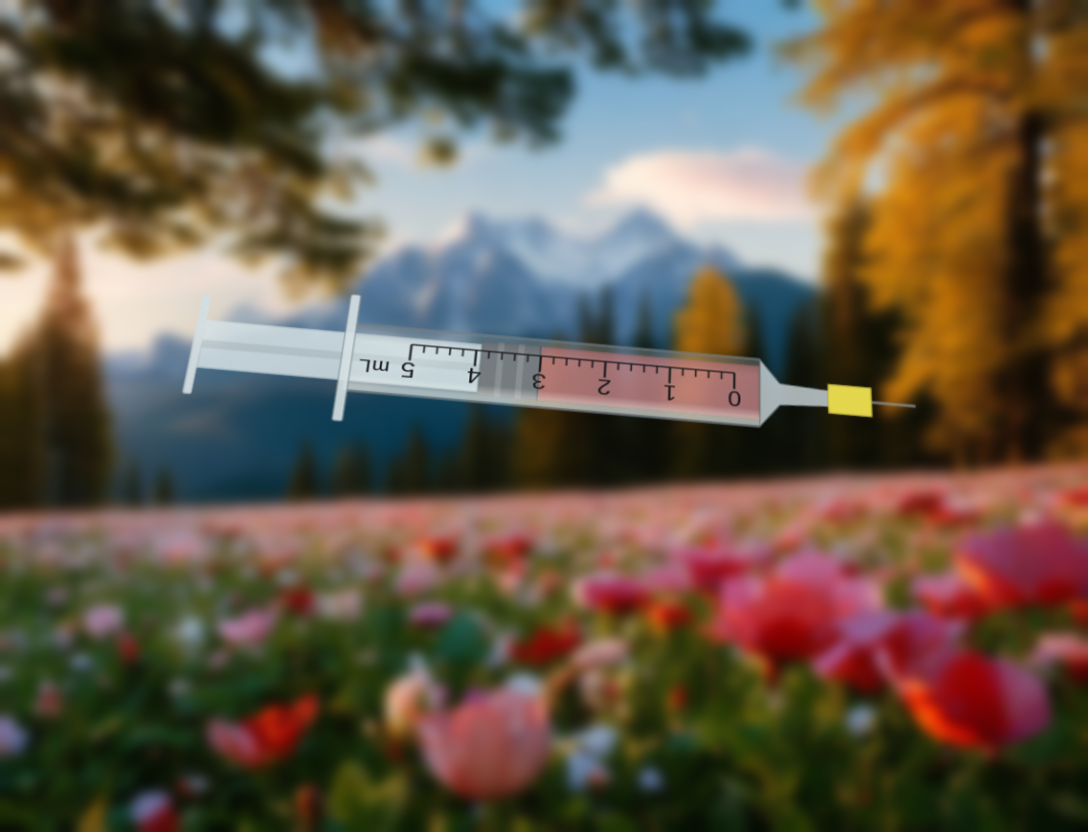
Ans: 3 (mL)
